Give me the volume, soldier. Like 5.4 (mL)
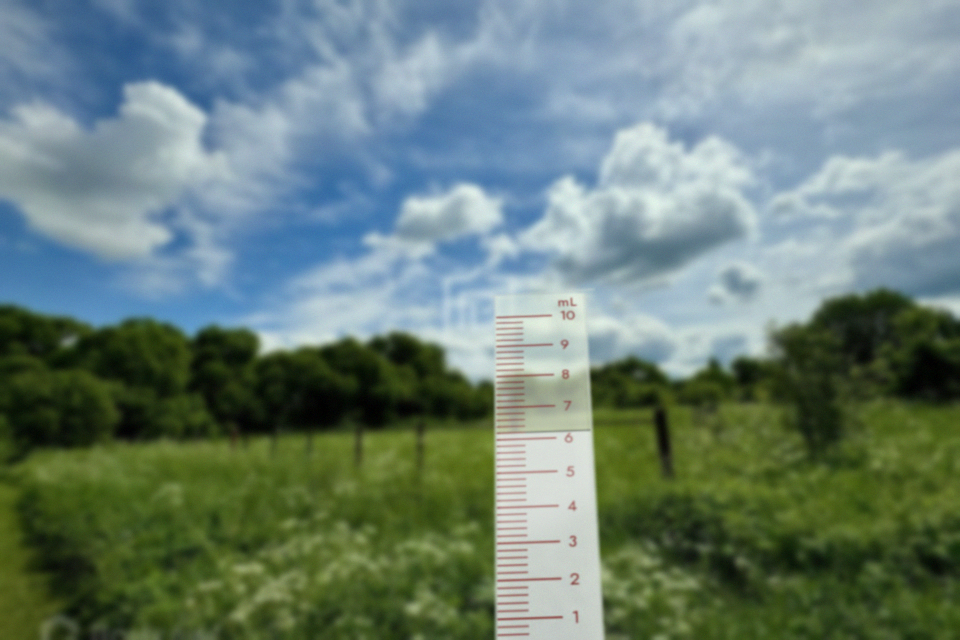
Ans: 6.2 (mL)
